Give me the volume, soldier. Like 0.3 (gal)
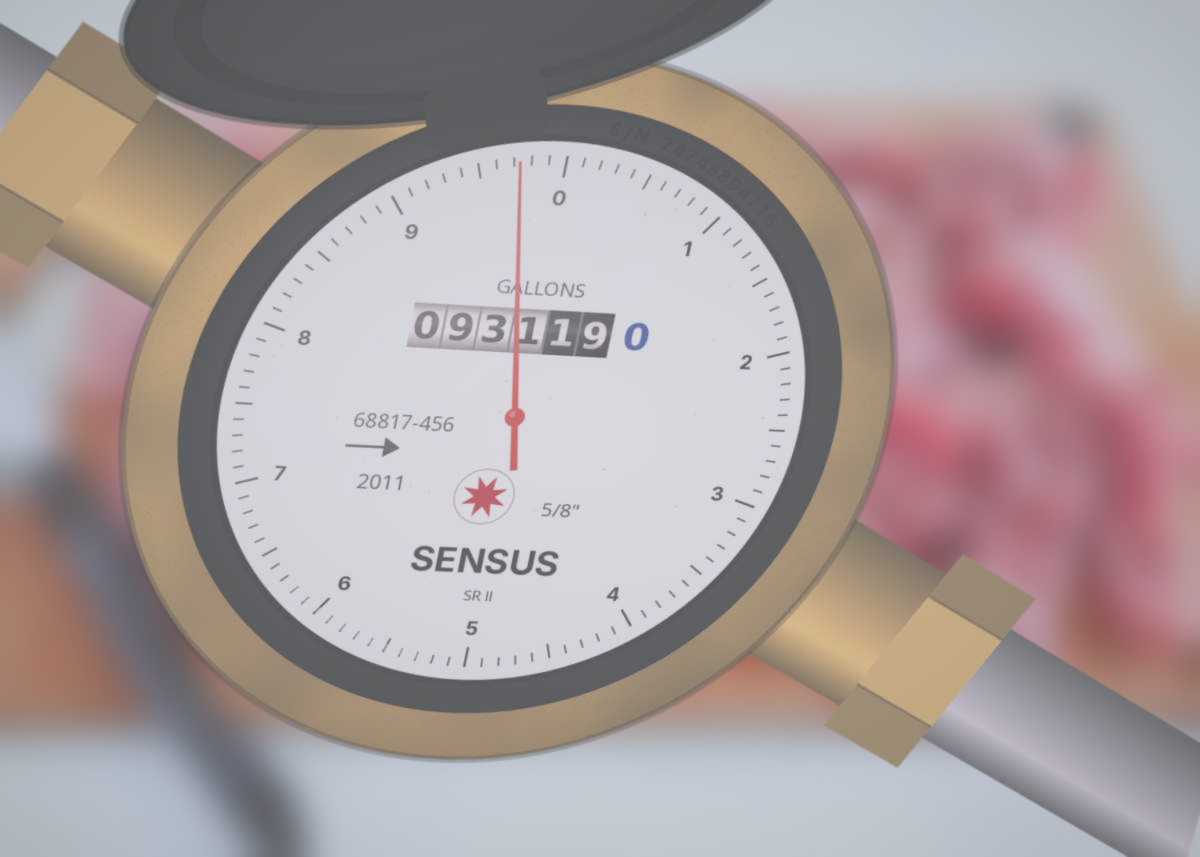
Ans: 931189.7 (gal)
